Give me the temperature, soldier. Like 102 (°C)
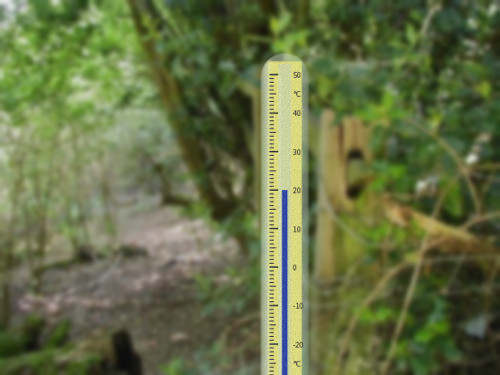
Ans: 20 (°C)
